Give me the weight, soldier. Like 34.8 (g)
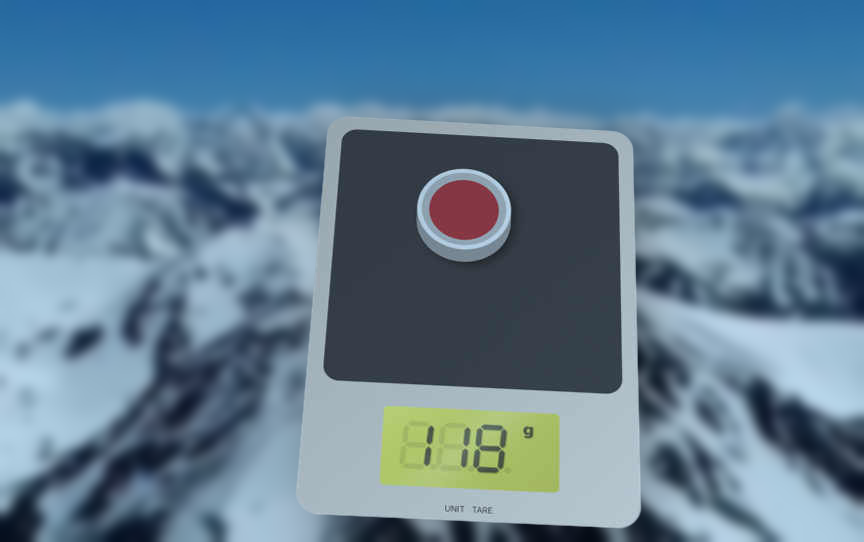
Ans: 118 (g)
